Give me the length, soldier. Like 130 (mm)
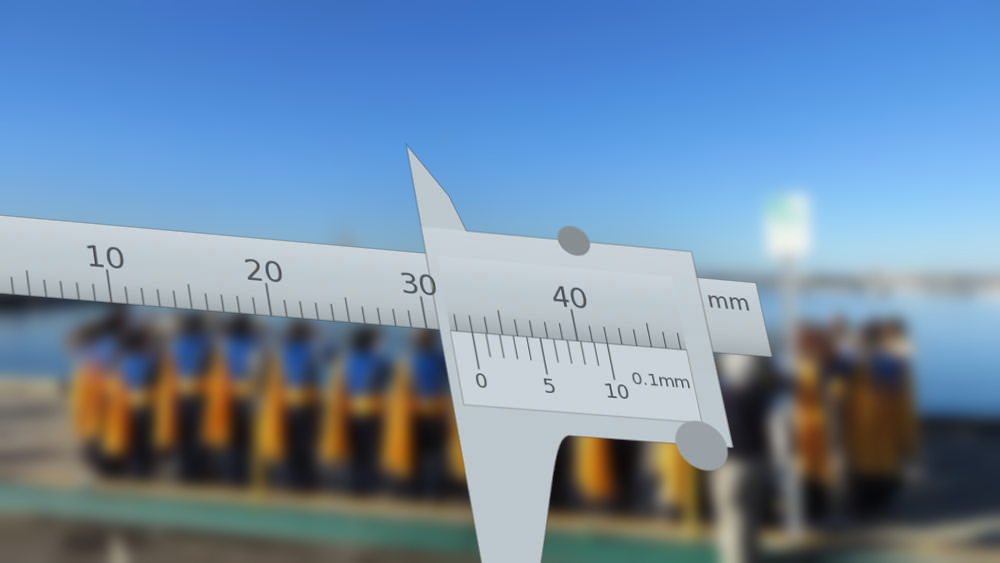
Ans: 33.0 (mm)
